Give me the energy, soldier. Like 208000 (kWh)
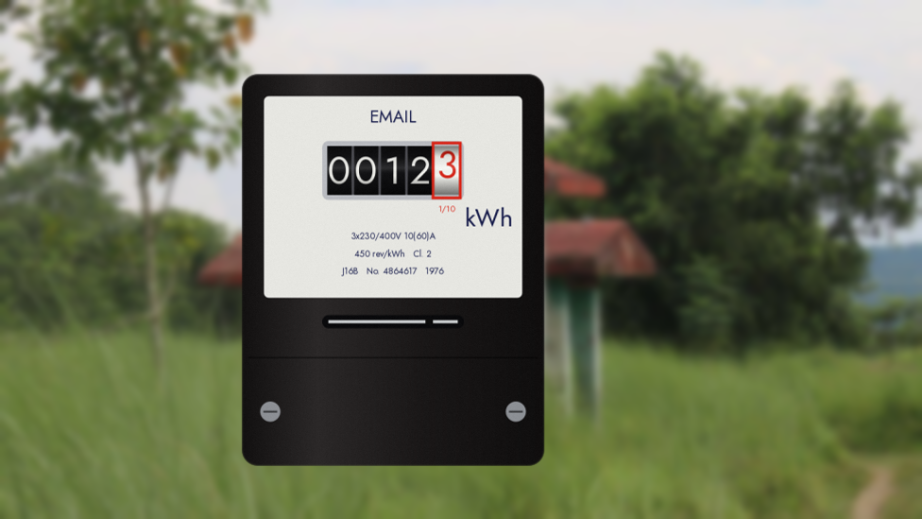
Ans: 12.3 (kWh)
